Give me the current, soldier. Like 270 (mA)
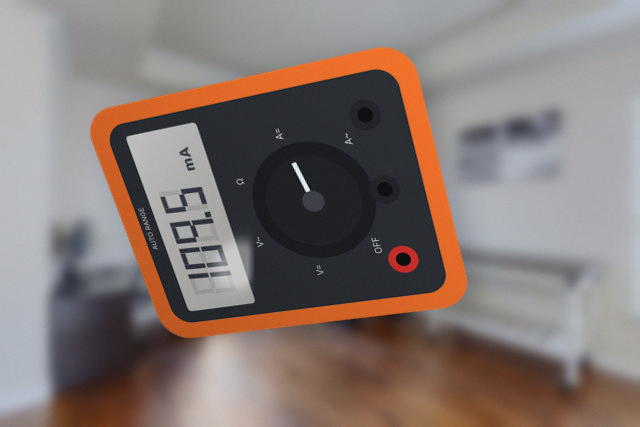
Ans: 109.5 (mA)
